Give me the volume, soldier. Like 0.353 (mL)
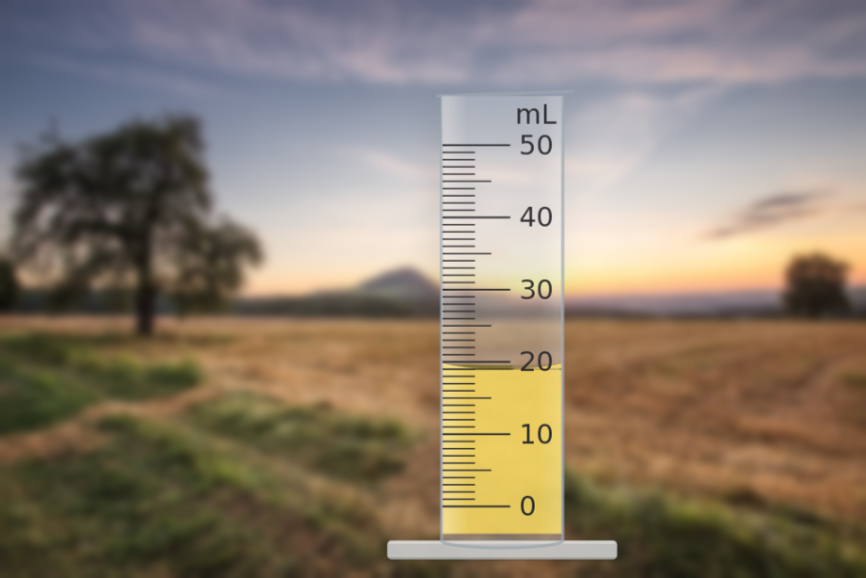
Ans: 19 (mL)
